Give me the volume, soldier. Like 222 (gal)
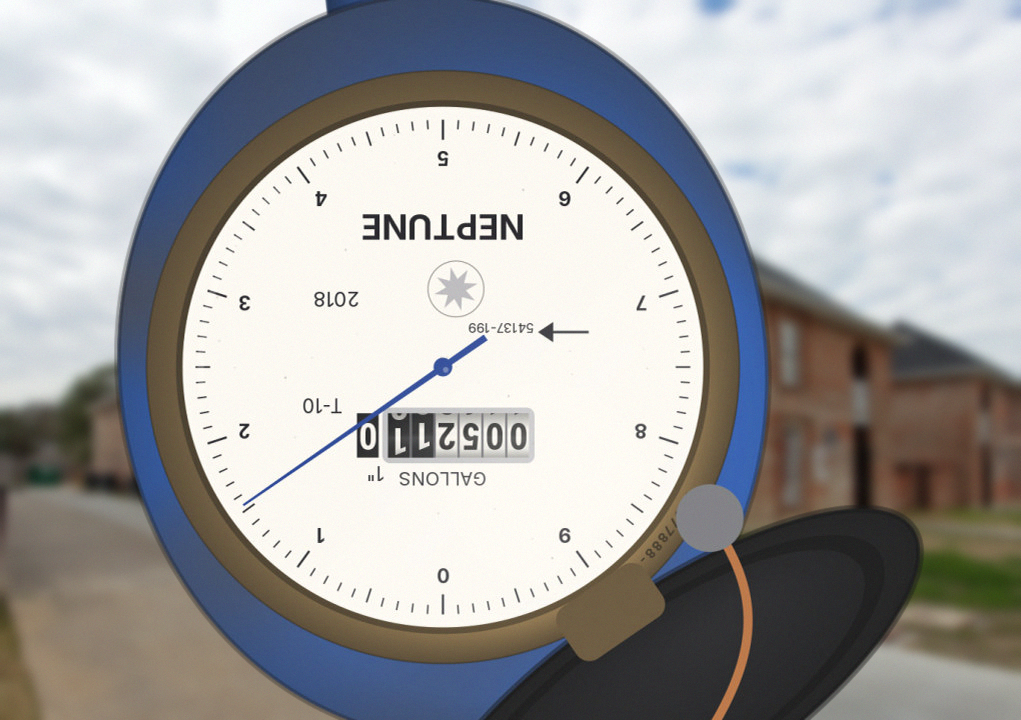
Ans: 52111.5 (gal)
